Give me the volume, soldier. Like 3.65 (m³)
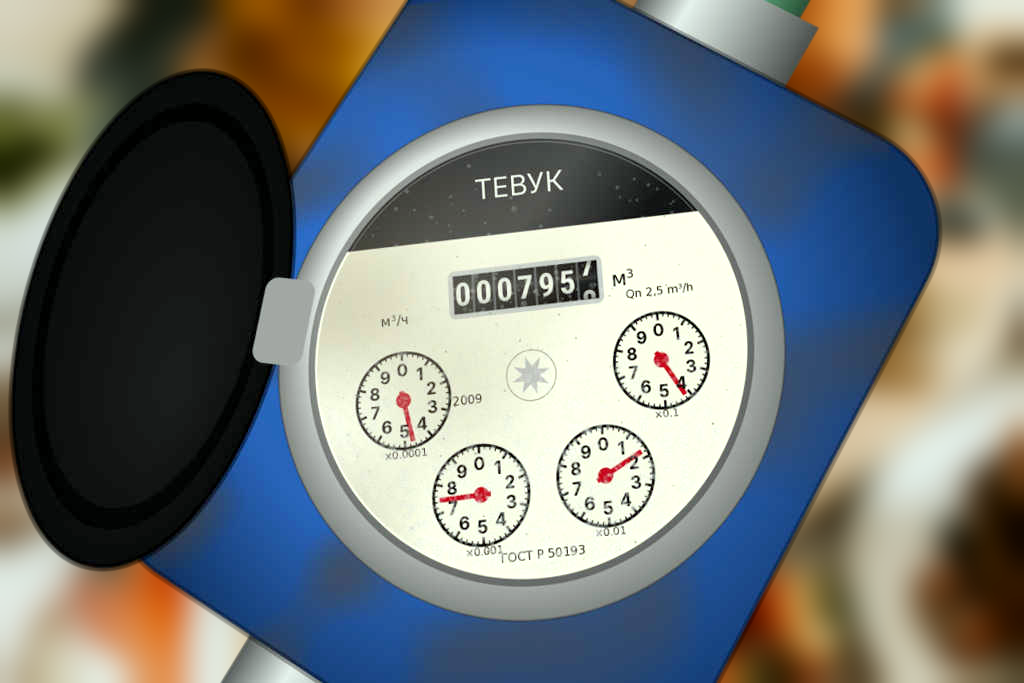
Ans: 7957.4174 (m³)
